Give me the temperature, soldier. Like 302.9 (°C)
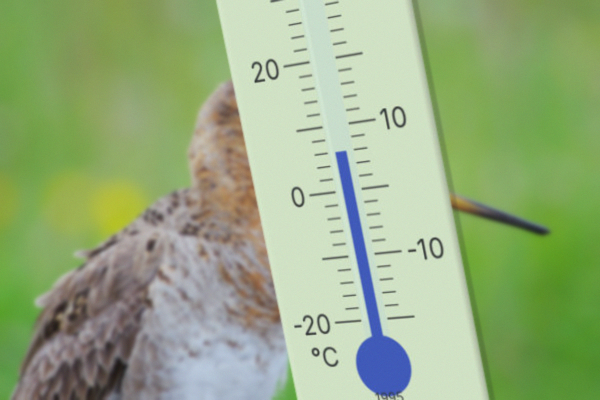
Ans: 6 (°C)
